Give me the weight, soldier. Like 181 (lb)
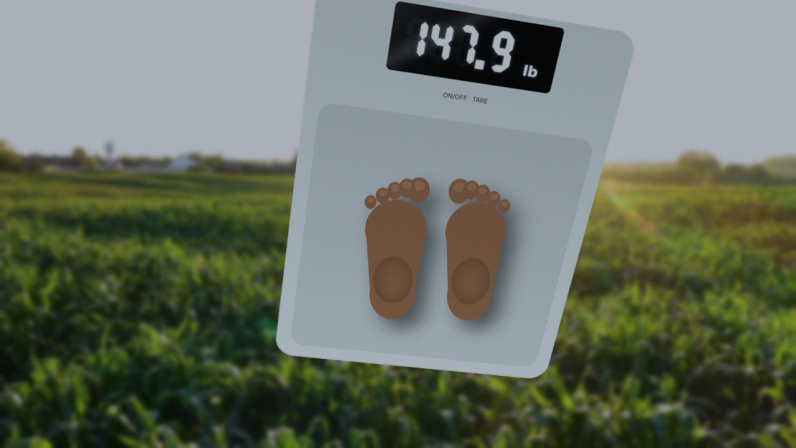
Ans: 147.9 (lb)
